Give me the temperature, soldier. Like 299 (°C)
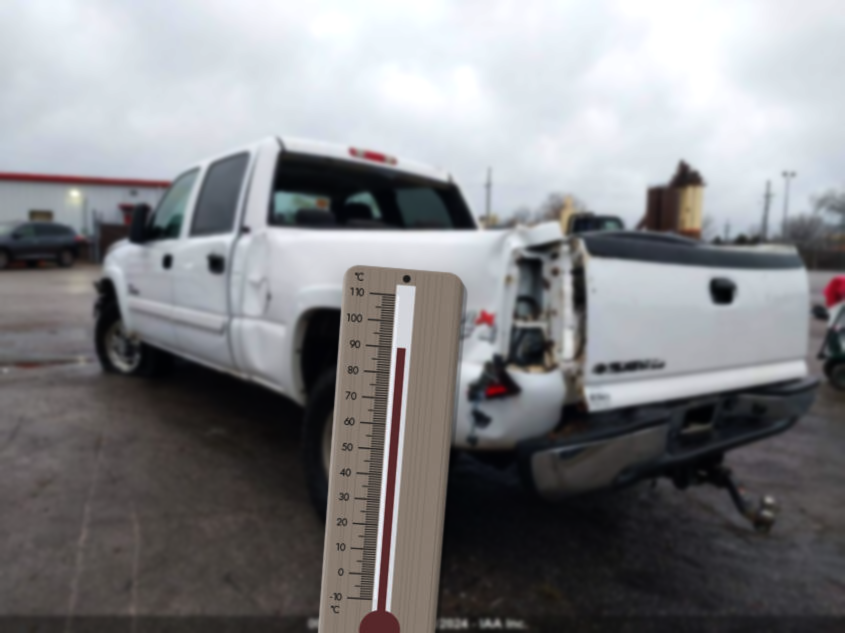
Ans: 90 (°C)
